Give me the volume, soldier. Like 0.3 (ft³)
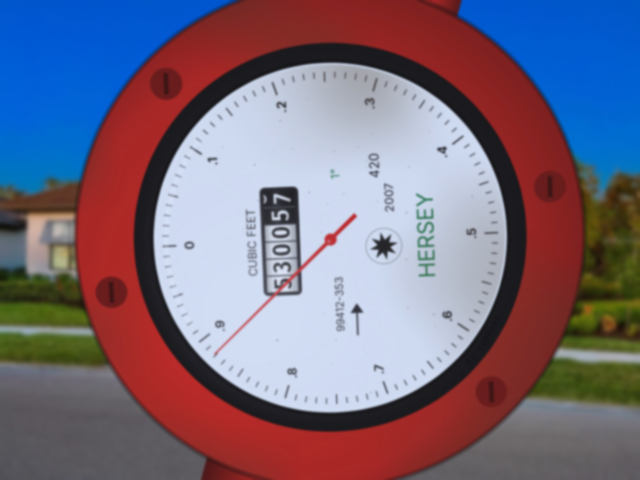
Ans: 530056.88 (ft³)
